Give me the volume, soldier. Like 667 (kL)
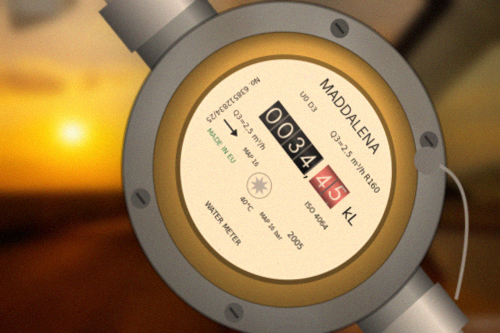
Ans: 34.45 (kL)
